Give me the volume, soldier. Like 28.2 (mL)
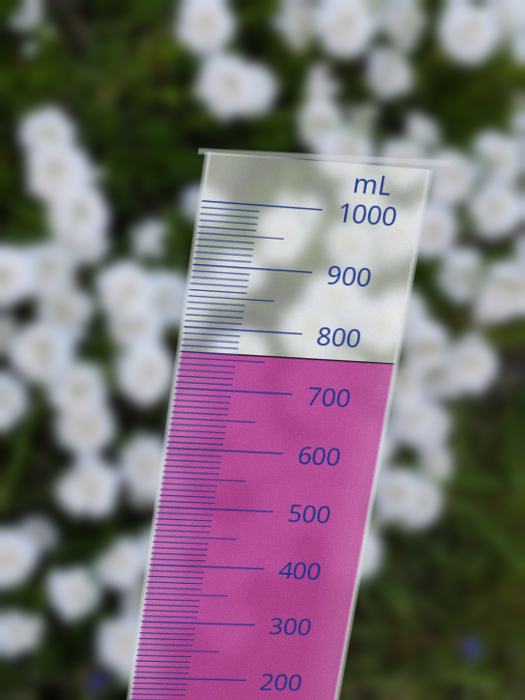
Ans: 760 (mL)
